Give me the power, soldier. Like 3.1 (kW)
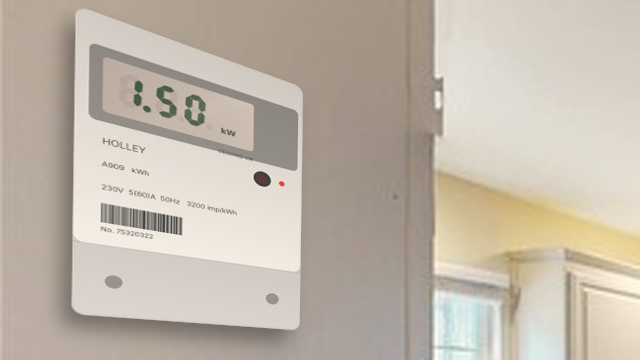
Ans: 1.50 (kW)
